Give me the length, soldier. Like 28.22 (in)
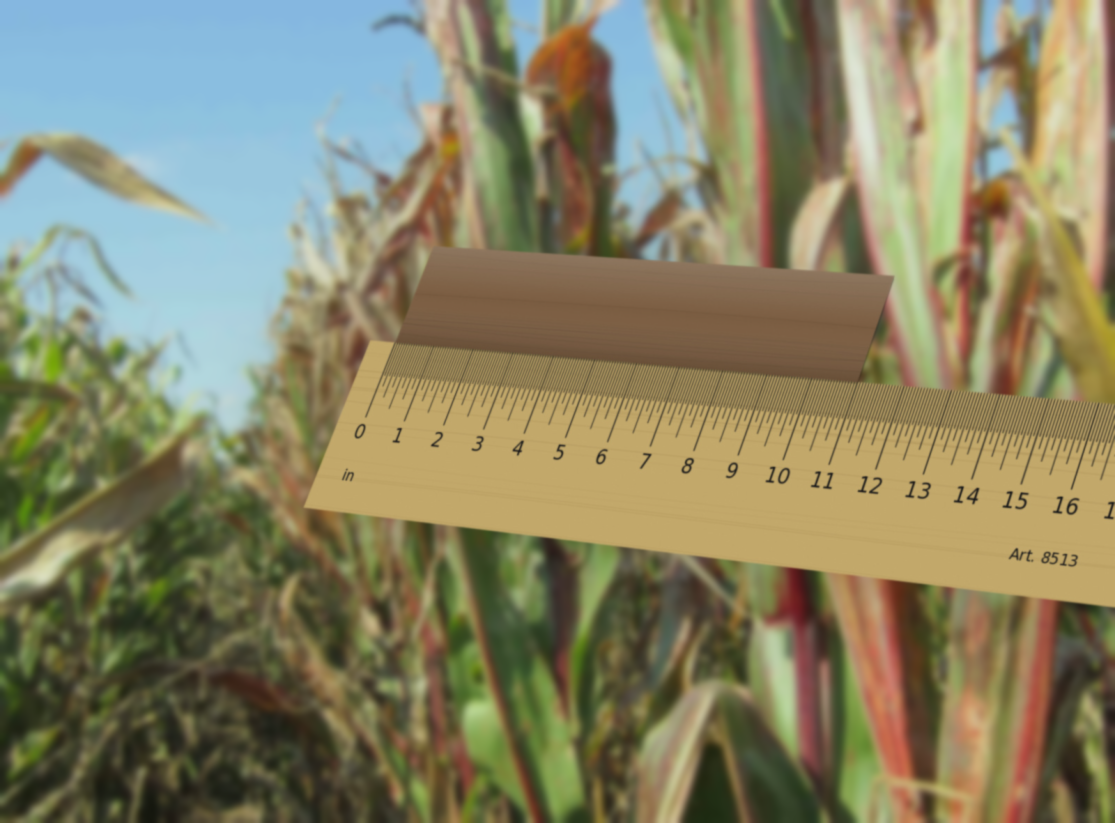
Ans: 11 (in)
